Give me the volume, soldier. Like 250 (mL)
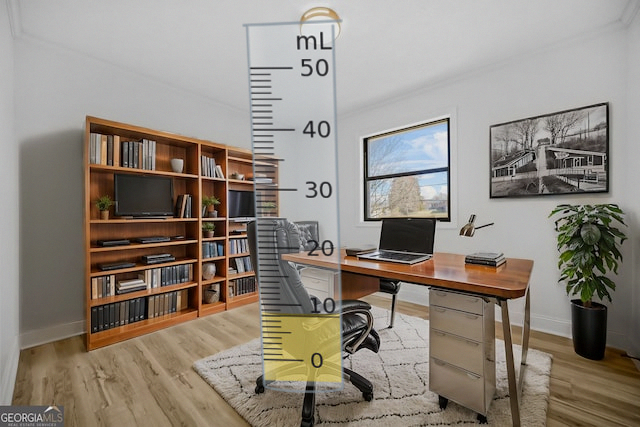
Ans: 8 (mL)
